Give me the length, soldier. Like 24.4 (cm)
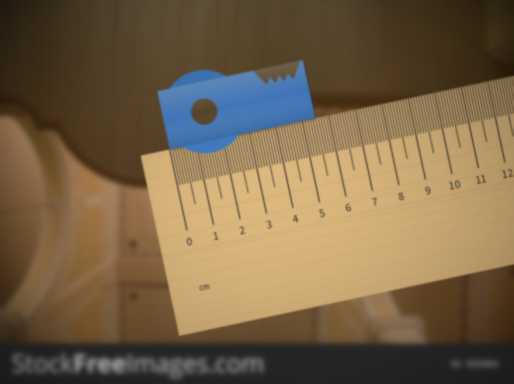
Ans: 5.5 (cm)
